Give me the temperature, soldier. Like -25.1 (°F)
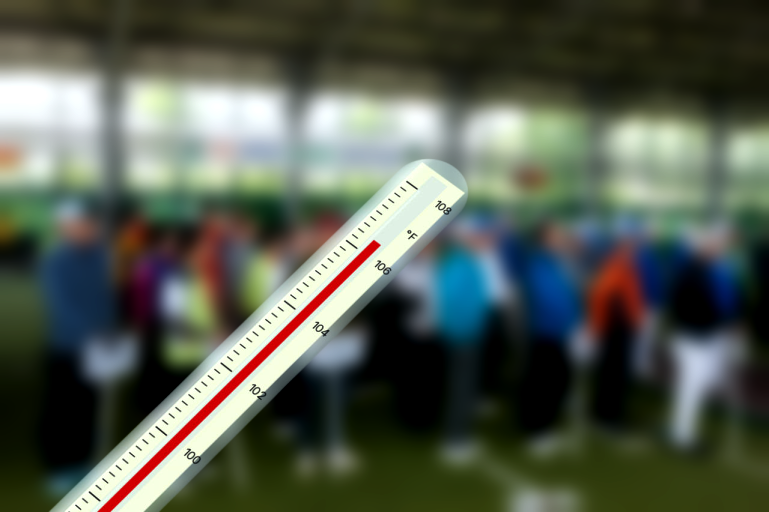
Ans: 106.4 (°F)
